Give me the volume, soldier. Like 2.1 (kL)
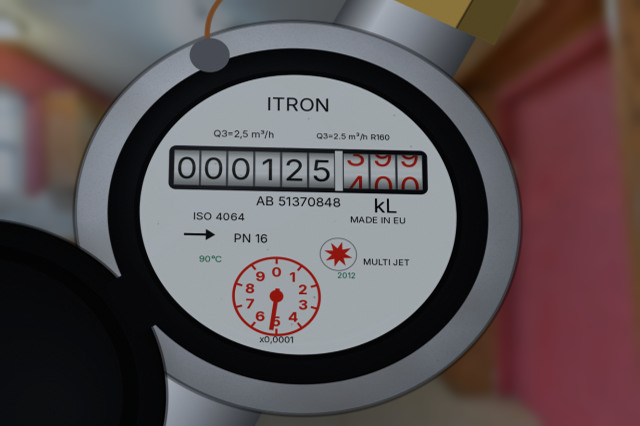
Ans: 125.3995 (kL)
